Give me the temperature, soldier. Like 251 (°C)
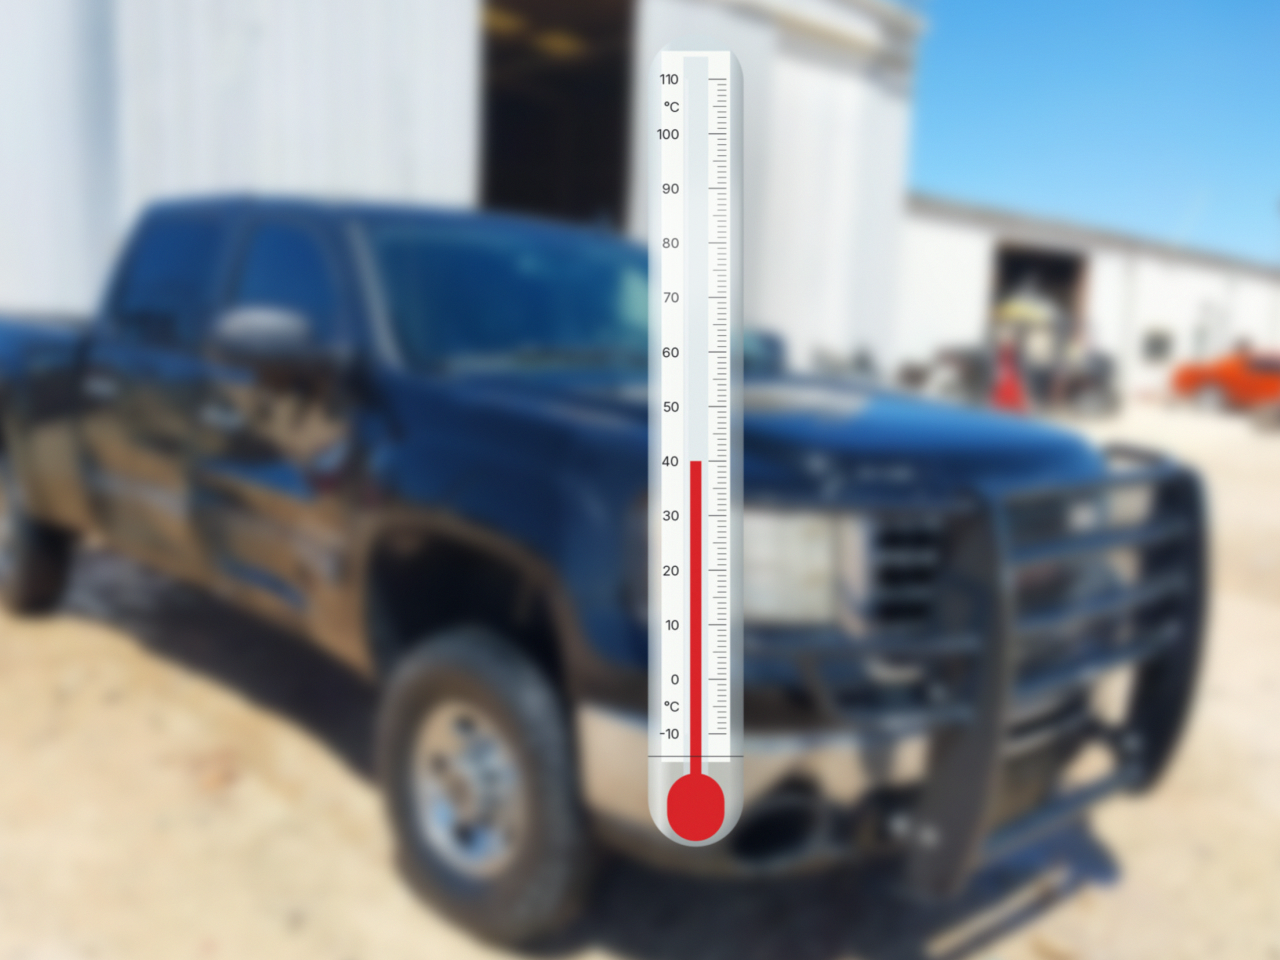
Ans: 40 (°C)
